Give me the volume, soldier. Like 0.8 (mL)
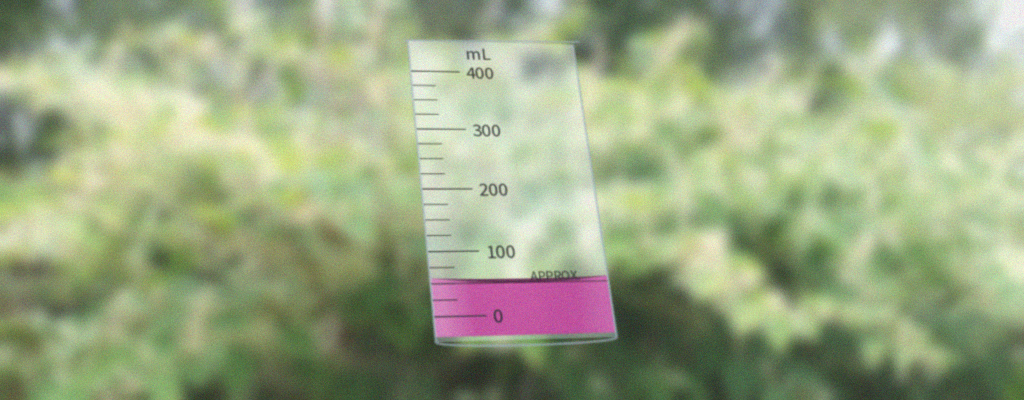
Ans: 50 (mL)
